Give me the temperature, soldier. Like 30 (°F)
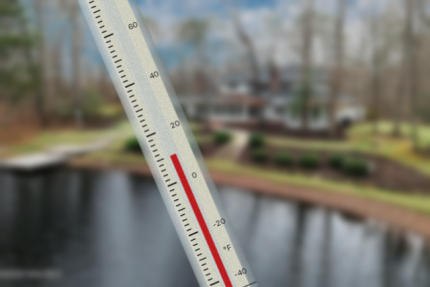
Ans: 10 (°F)
